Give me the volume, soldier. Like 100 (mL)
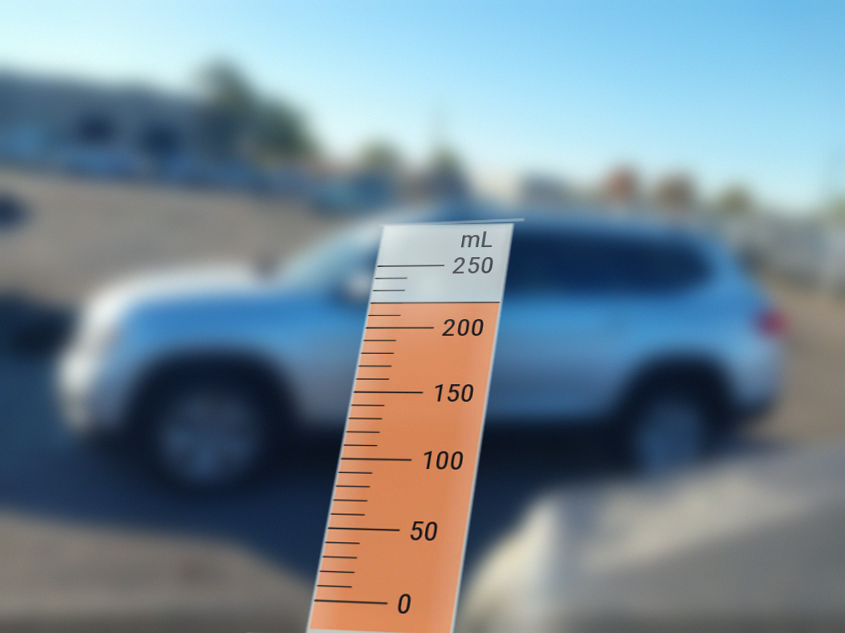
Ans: 220 (mL)
